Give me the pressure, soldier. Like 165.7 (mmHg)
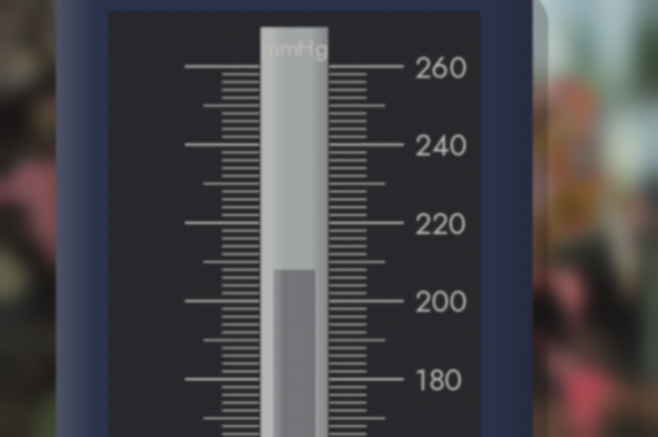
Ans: 208 (mmHg)
